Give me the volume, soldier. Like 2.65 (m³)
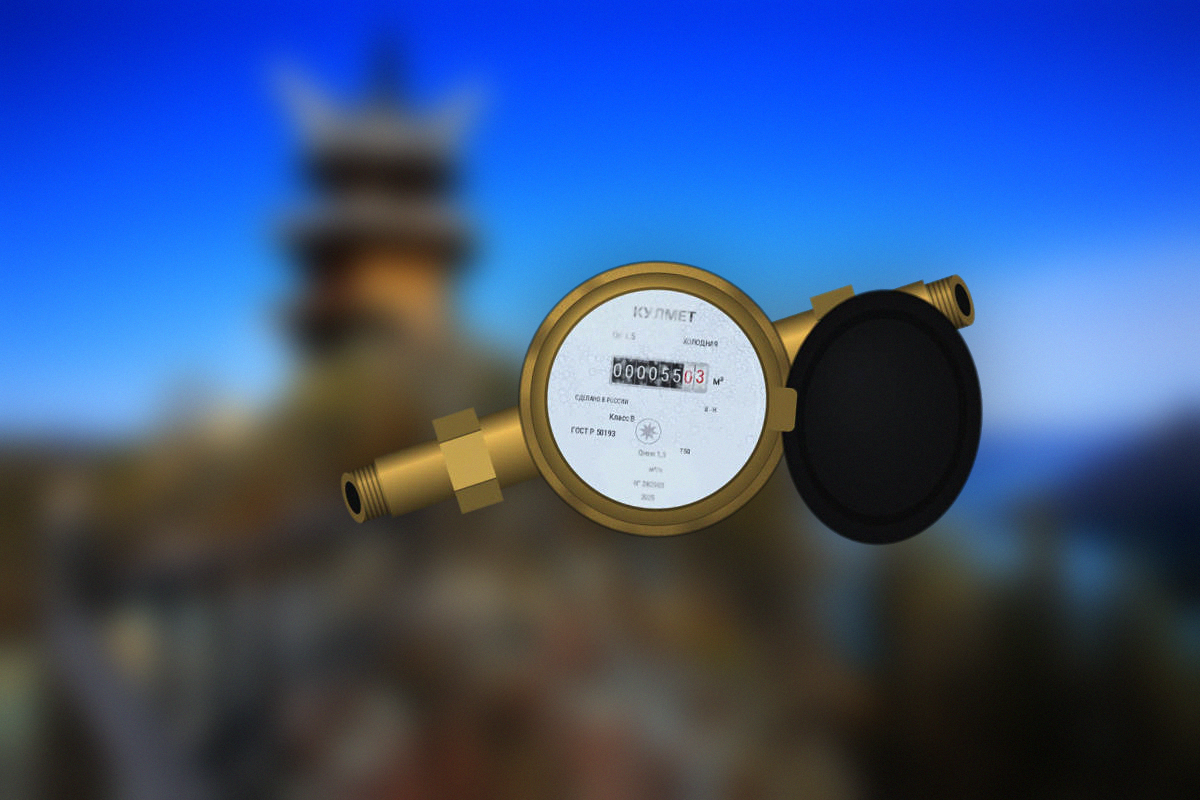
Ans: 55.03 (m³)
